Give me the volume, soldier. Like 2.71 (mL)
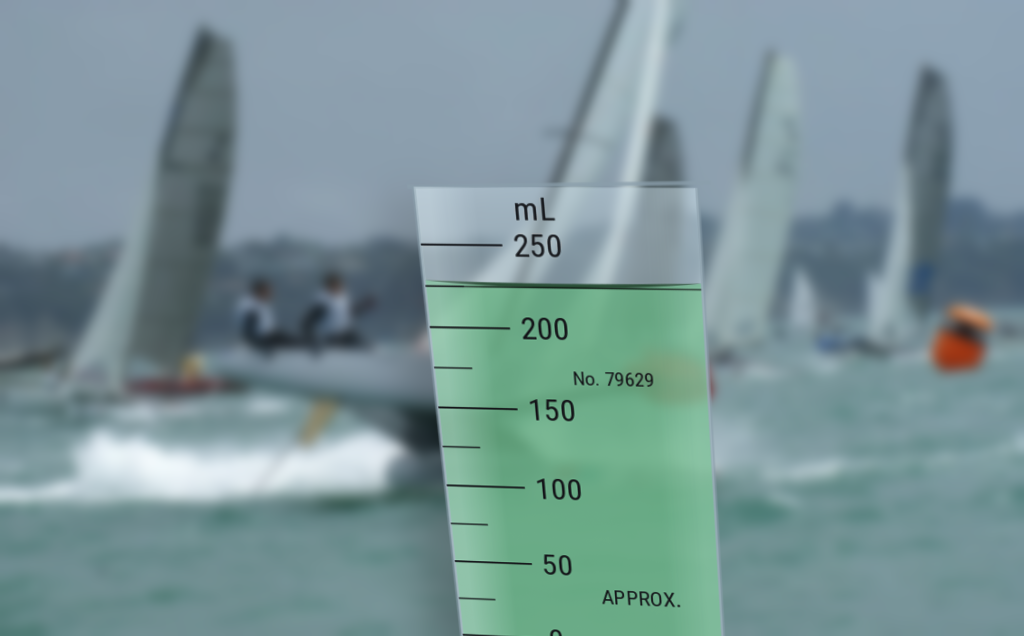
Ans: 225 (mL)
